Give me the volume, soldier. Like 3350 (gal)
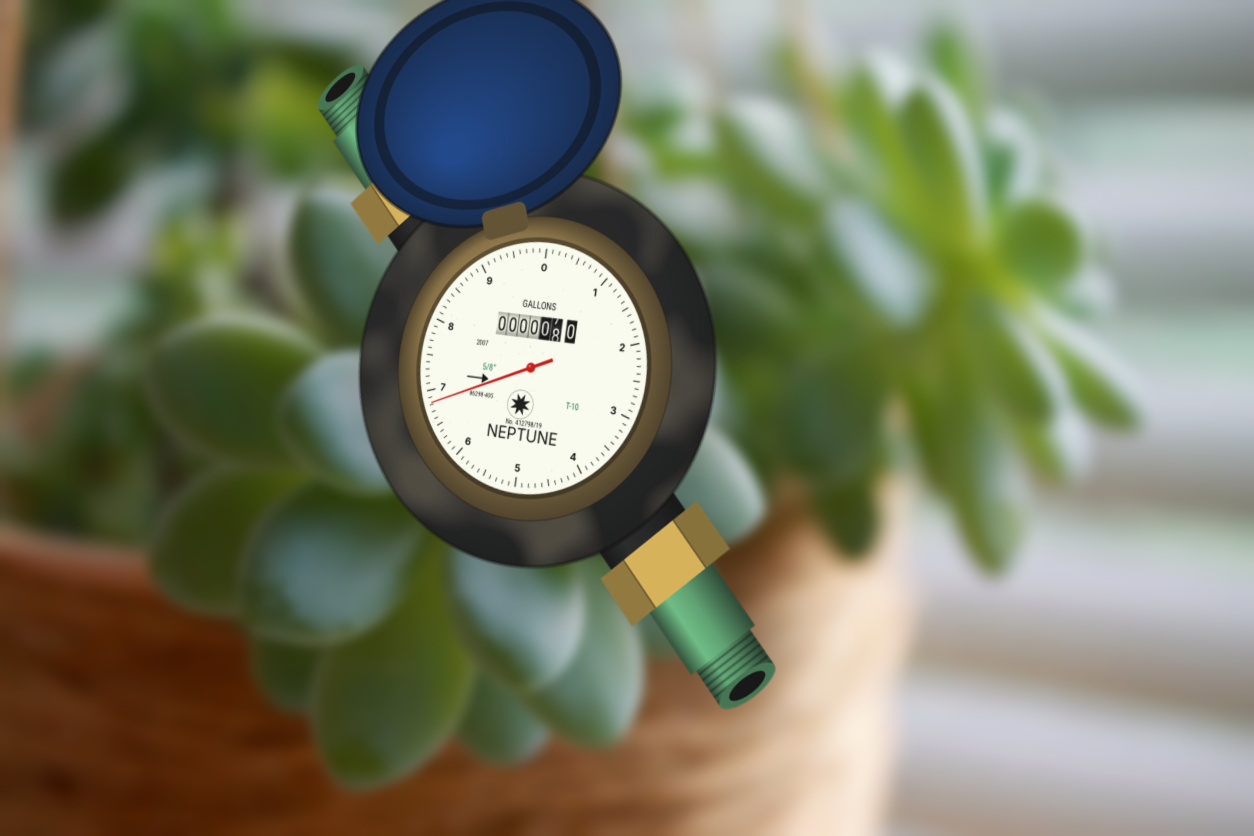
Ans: 76.8 (gal)
